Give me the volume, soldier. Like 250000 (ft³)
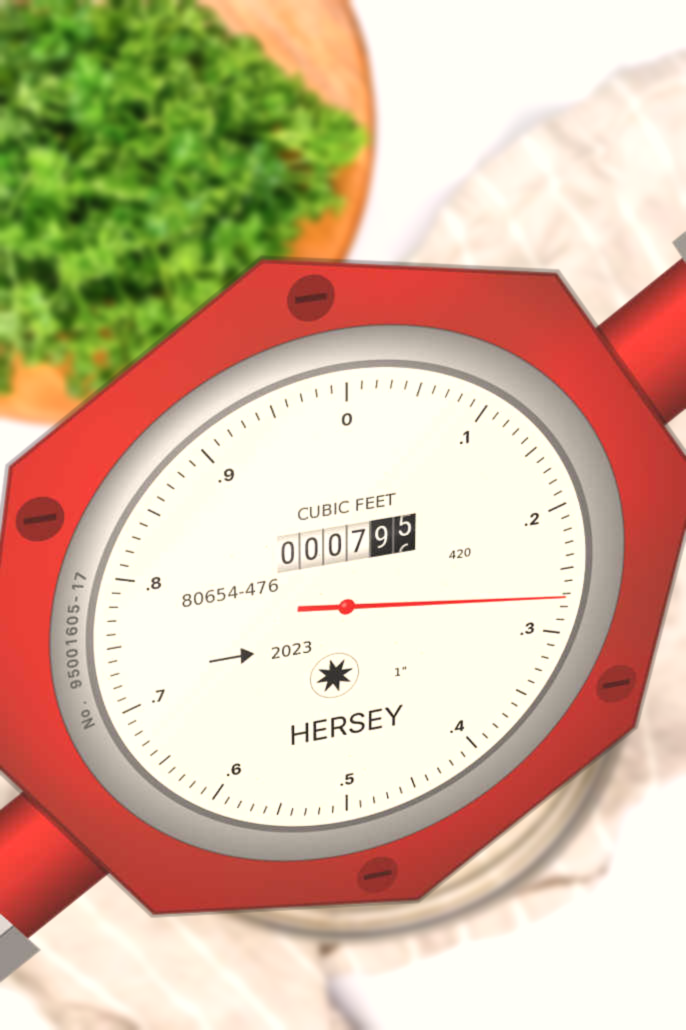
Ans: 795.27 (ft³)
